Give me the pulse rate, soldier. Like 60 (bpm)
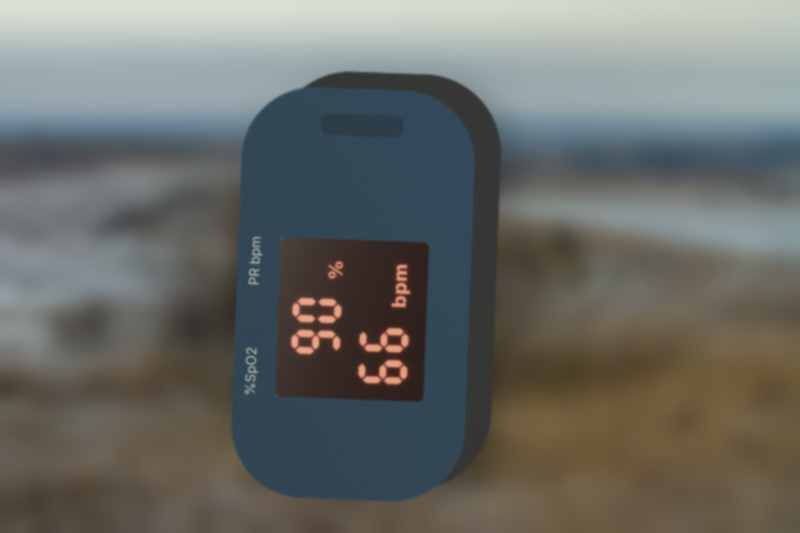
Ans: 66 (bpm)
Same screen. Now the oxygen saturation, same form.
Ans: 90 (%)
